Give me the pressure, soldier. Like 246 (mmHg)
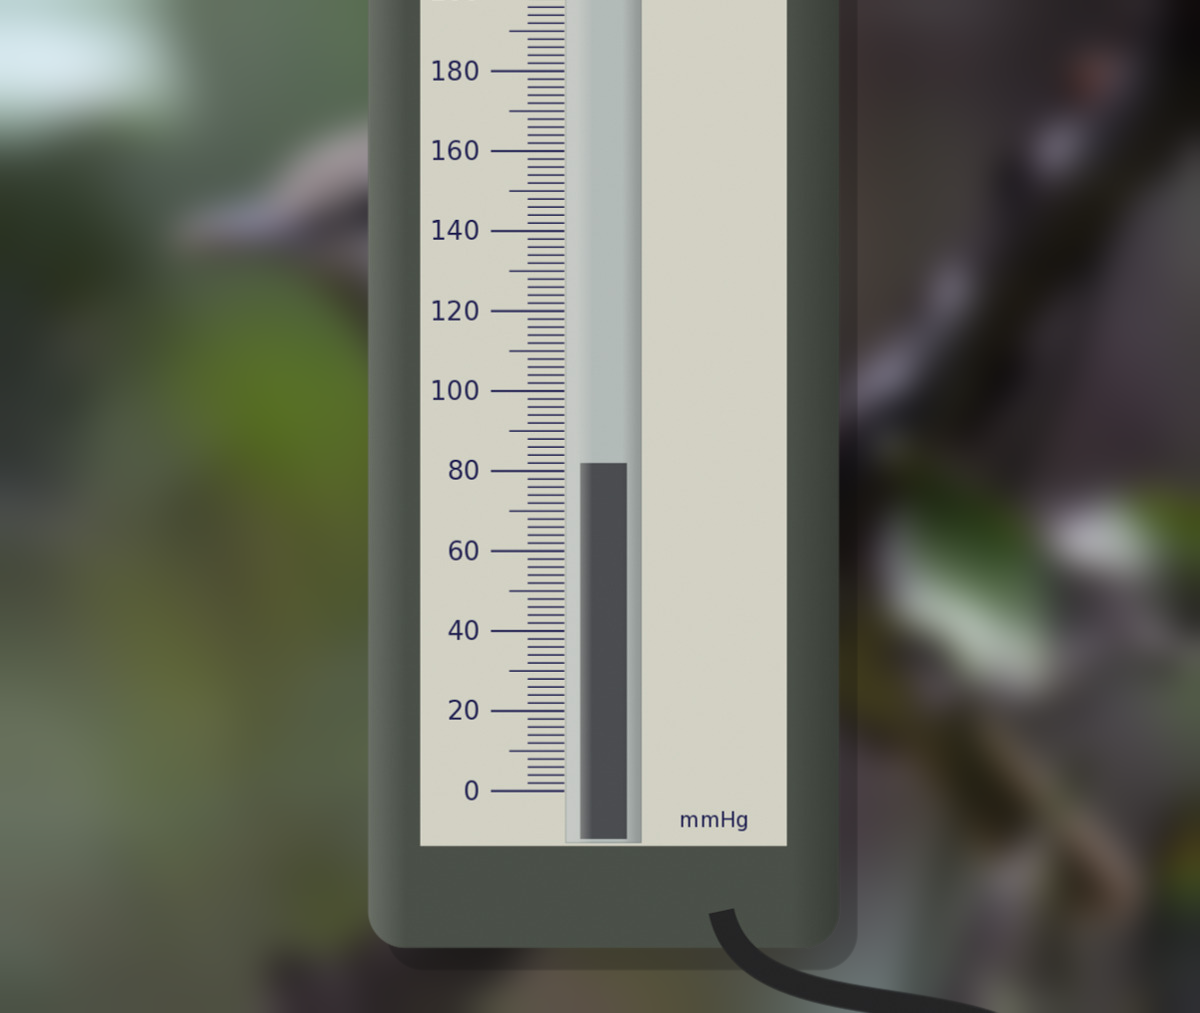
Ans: 82 (mmHg)
